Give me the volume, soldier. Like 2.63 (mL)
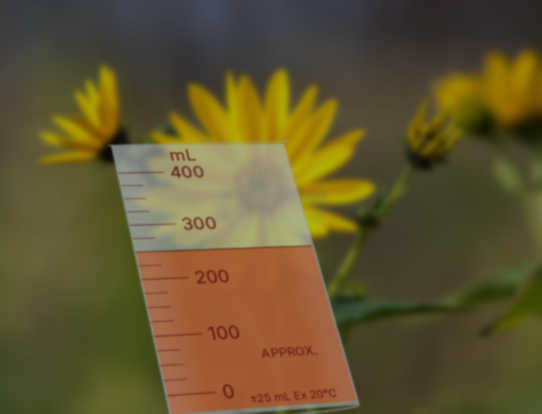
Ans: 250 (mL)
